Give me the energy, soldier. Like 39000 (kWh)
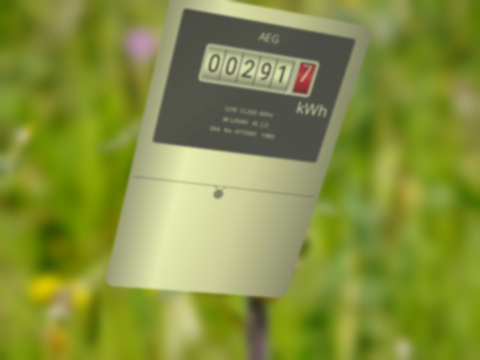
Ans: 291.7 (kWh)
